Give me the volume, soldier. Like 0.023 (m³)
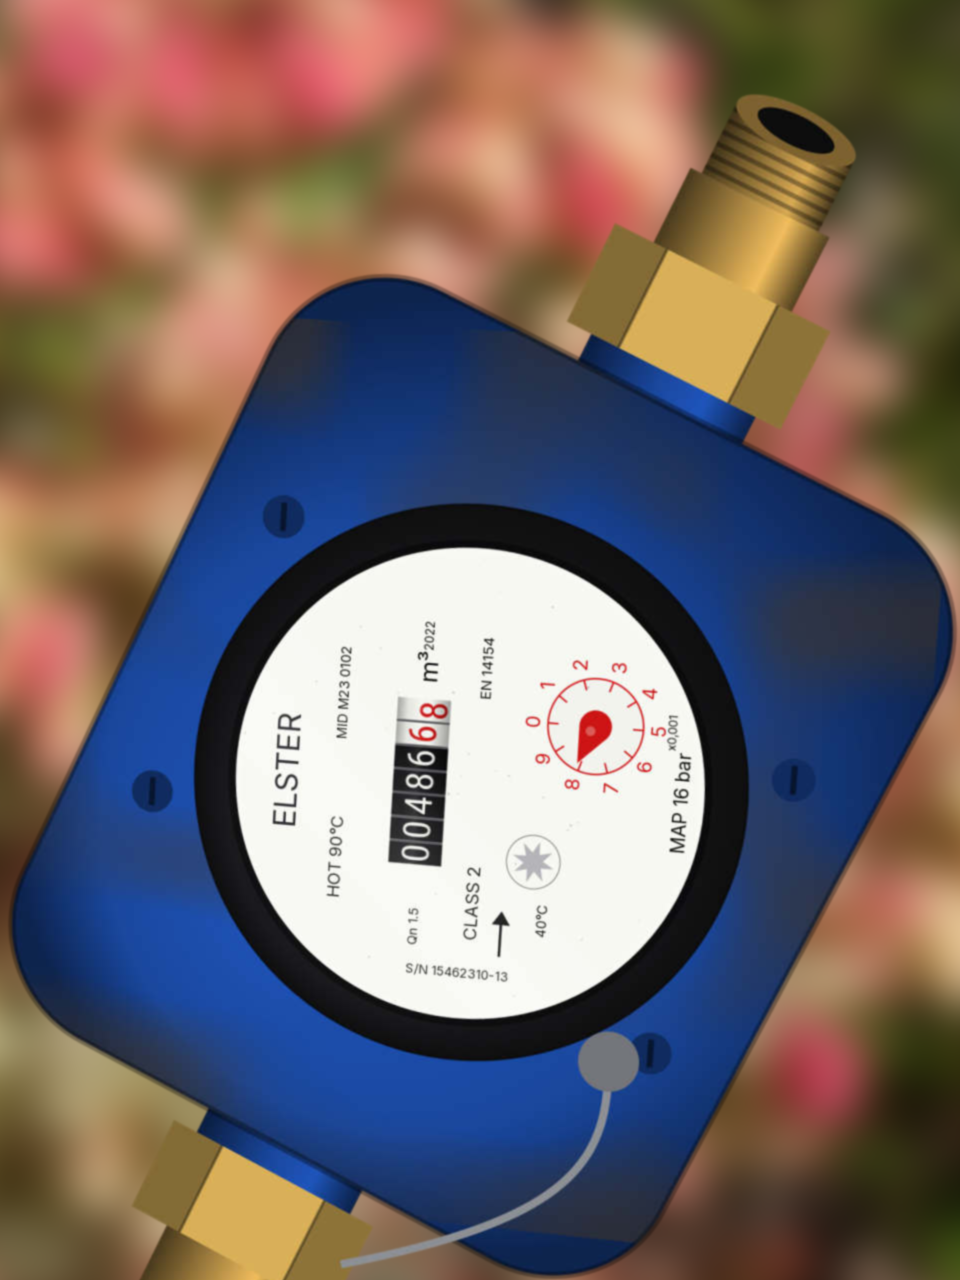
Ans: 486.678 (m³)
